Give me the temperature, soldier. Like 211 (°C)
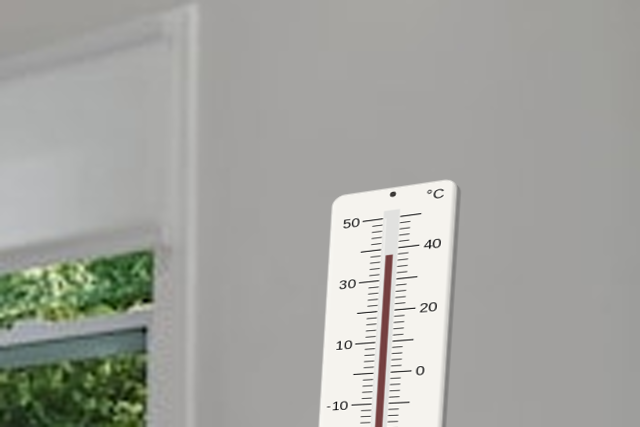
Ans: 38 (°C)
